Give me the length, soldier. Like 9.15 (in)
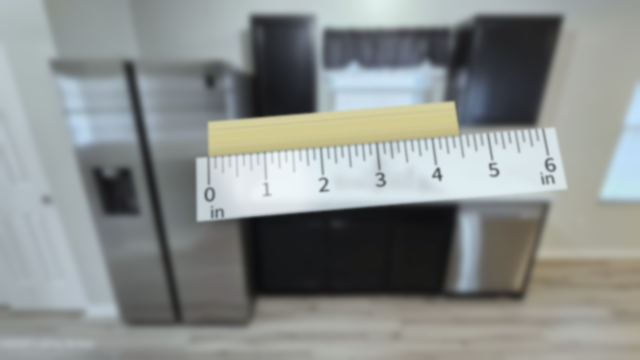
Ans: 4.5 (in)
